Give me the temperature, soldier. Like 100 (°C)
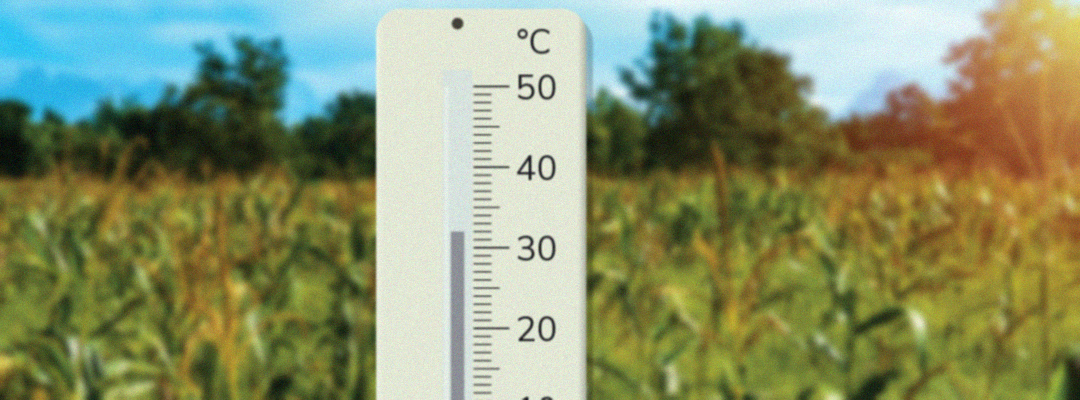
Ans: 32 (°C)
